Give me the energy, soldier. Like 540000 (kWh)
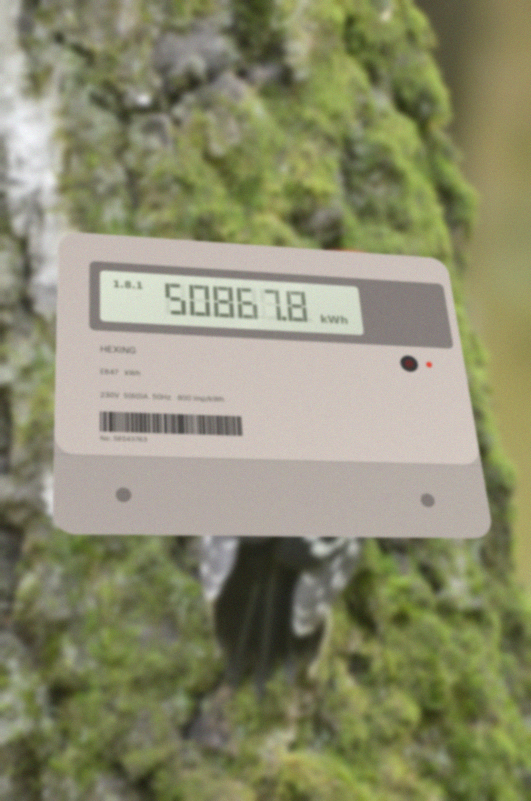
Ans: 50867.8 (kWh)
